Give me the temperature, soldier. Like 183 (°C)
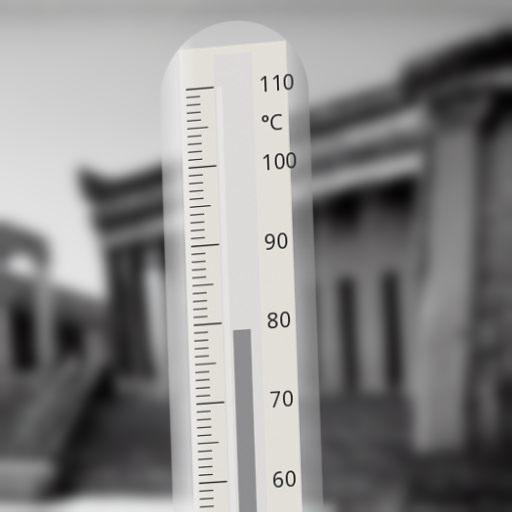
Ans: 79 (°C)
